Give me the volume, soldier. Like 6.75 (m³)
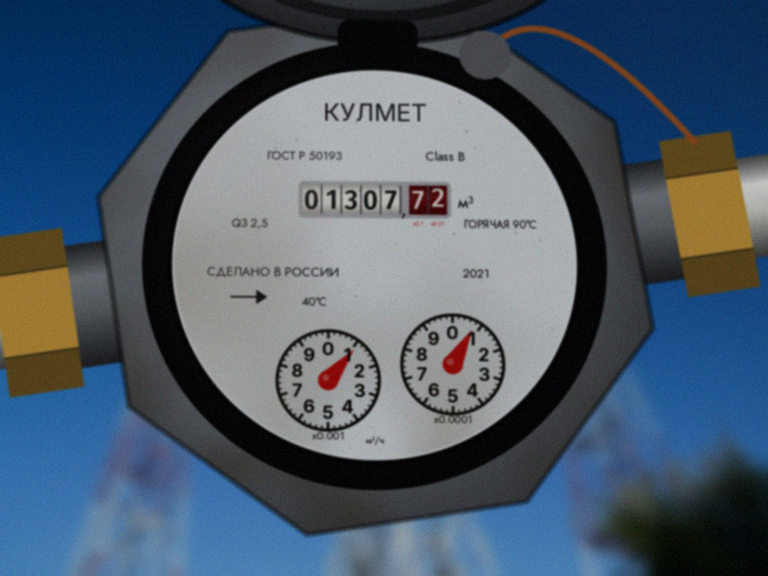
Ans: 1307.7210 (m³)
